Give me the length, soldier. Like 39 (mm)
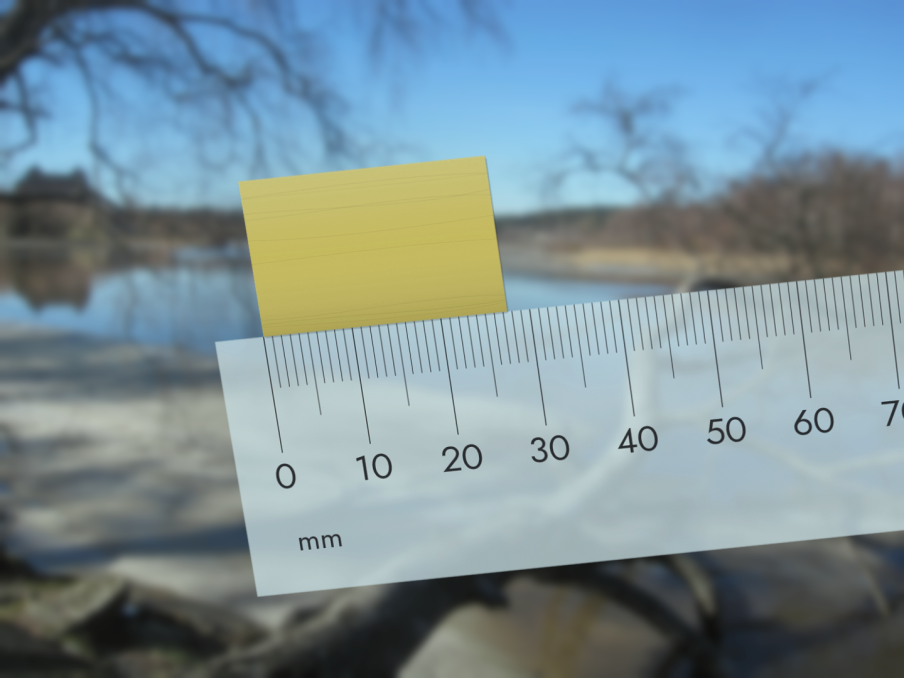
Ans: 27.5 (mm)
